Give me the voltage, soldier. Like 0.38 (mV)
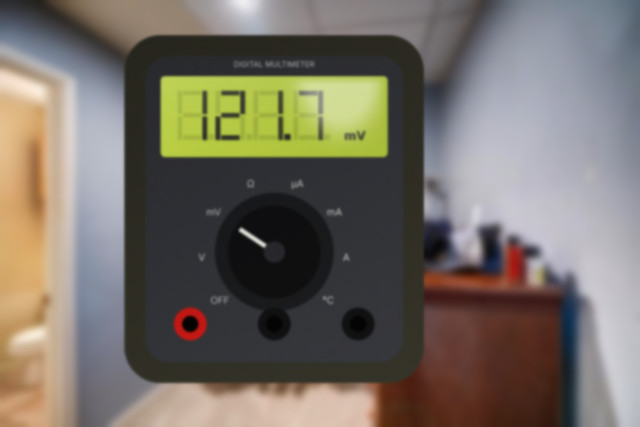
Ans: 121.7 (mV)
